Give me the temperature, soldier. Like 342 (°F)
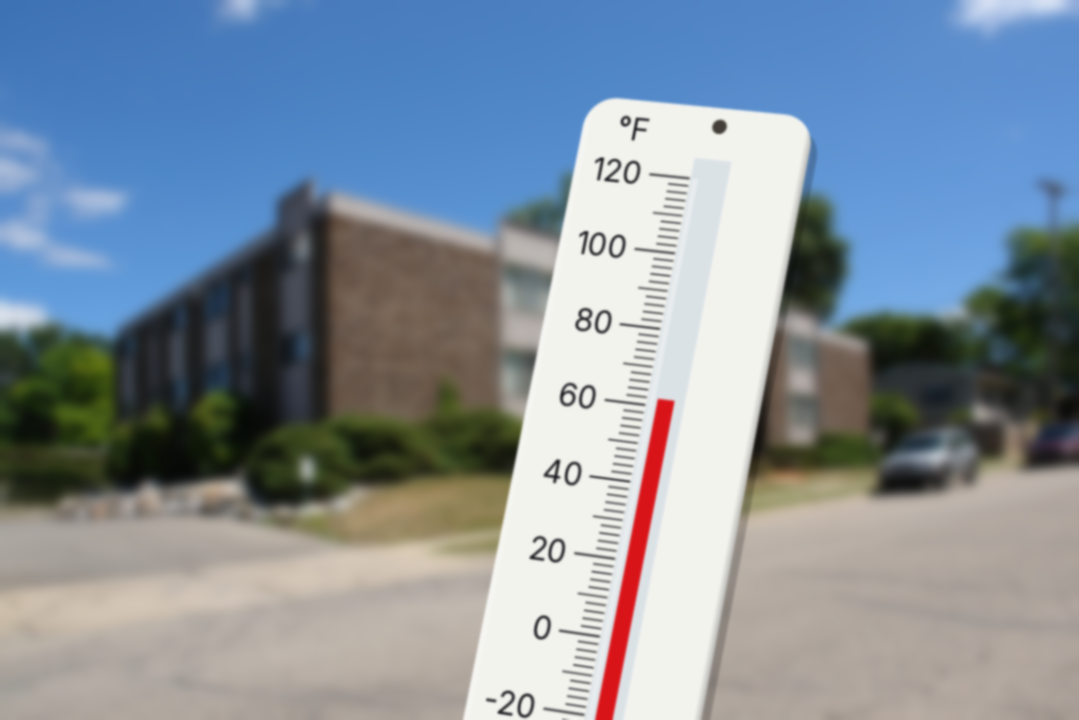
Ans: 62 (°F)
